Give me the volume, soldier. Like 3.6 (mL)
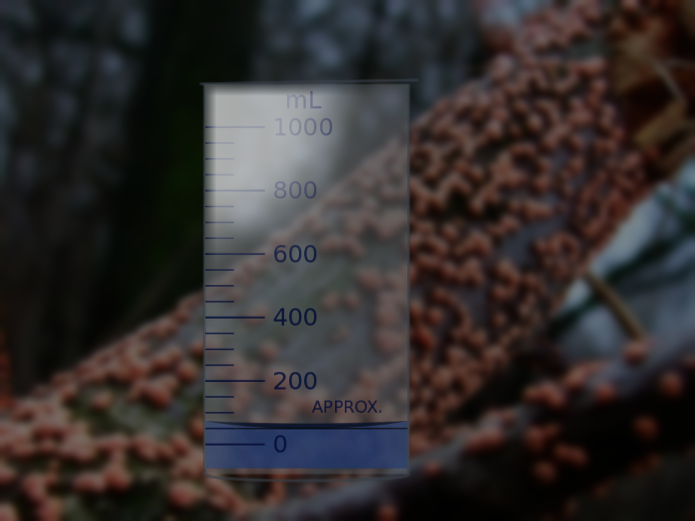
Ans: 50 (mL)
